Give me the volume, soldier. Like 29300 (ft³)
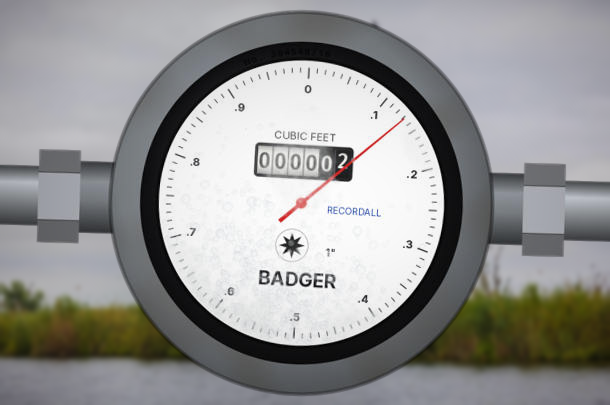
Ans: 2.13 (ft³)
